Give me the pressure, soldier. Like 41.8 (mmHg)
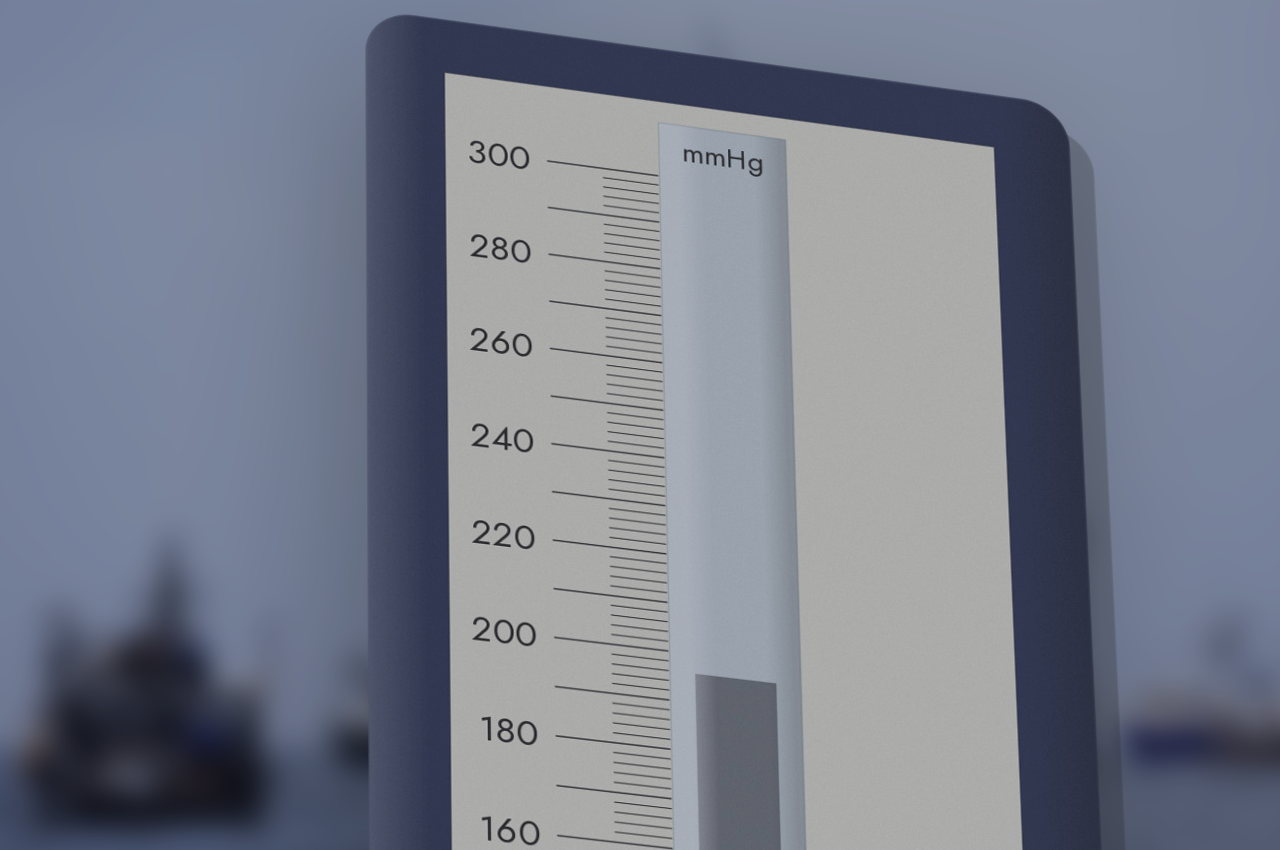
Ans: 196 (mmHg)
